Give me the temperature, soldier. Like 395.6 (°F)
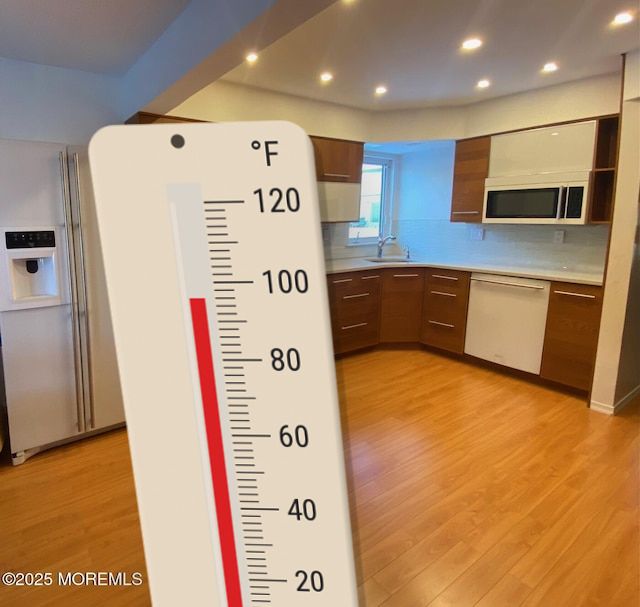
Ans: 96 (°F)
